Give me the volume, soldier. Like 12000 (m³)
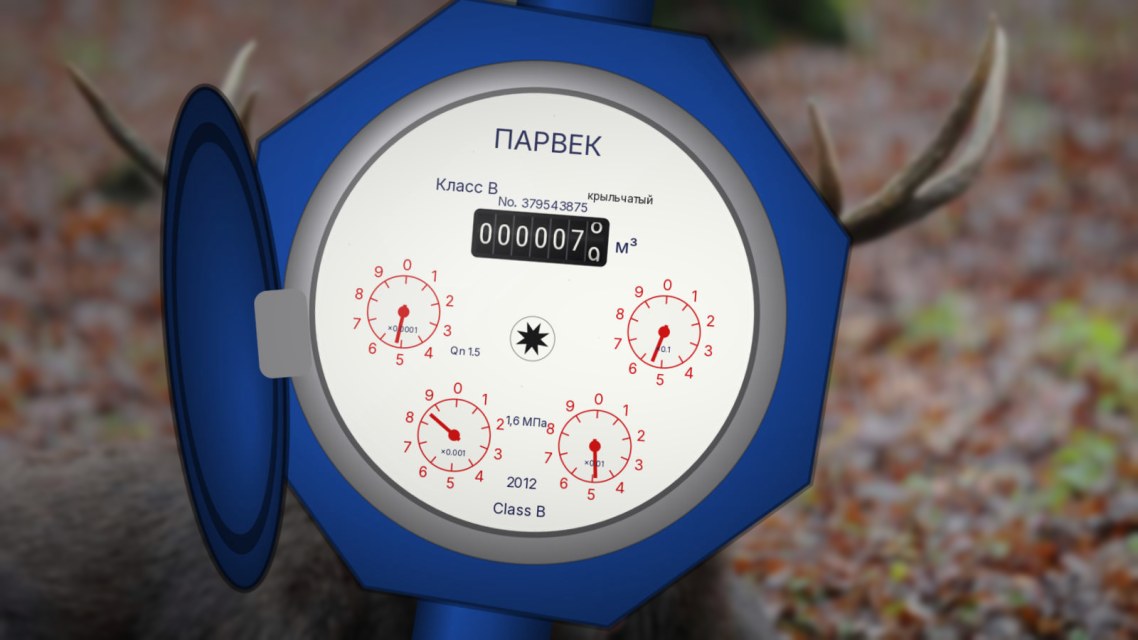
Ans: 78.5485 (m³)
